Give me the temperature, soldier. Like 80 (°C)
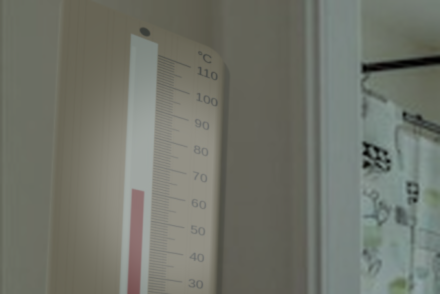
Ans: 60 (°C)
